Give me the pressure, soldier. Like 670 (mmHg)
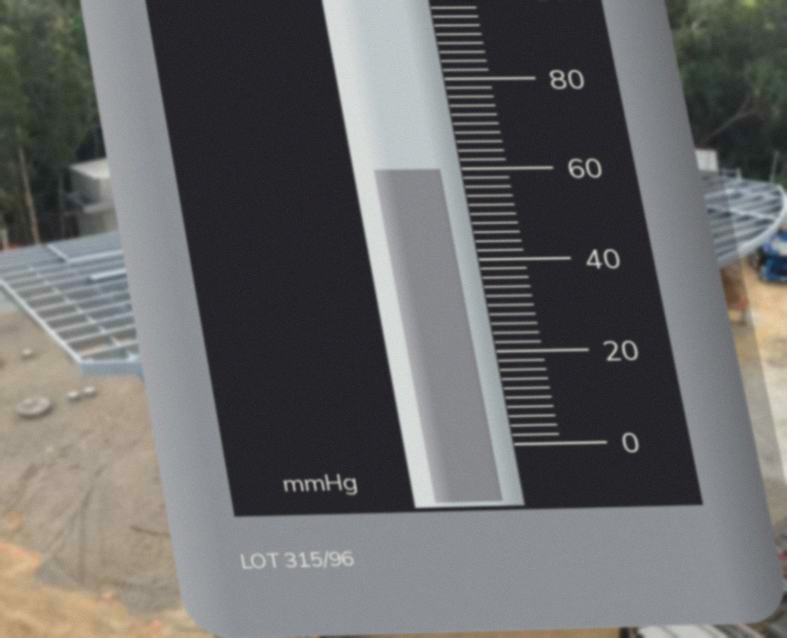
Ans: 60 (mmHg)
